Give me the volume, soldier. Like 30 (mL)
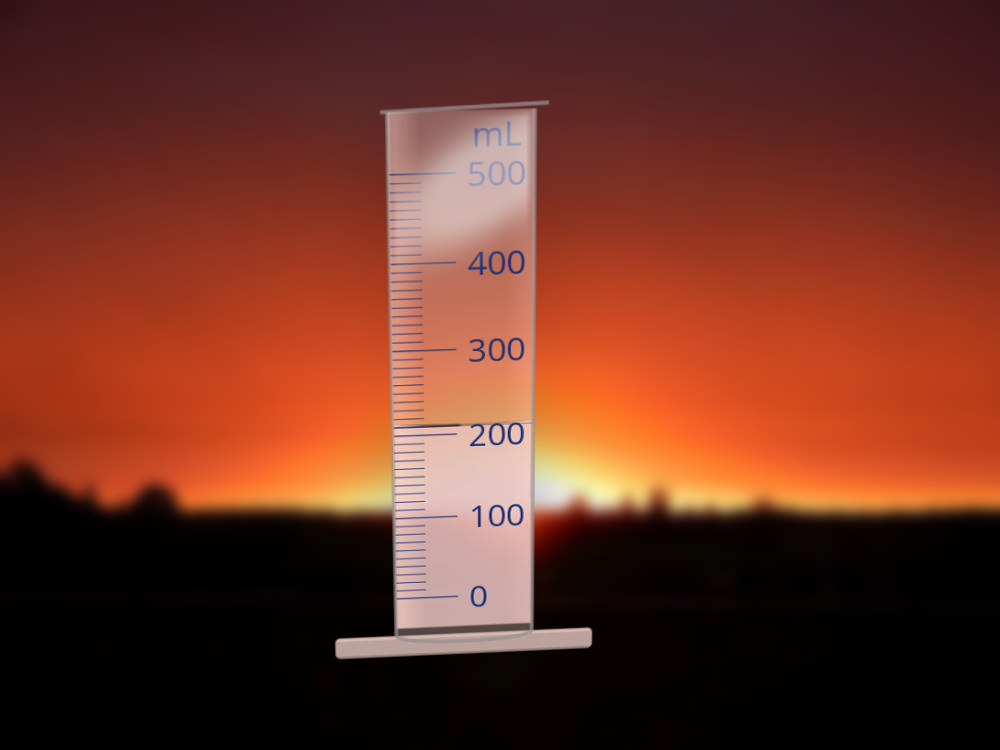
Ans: 210 (mL)
